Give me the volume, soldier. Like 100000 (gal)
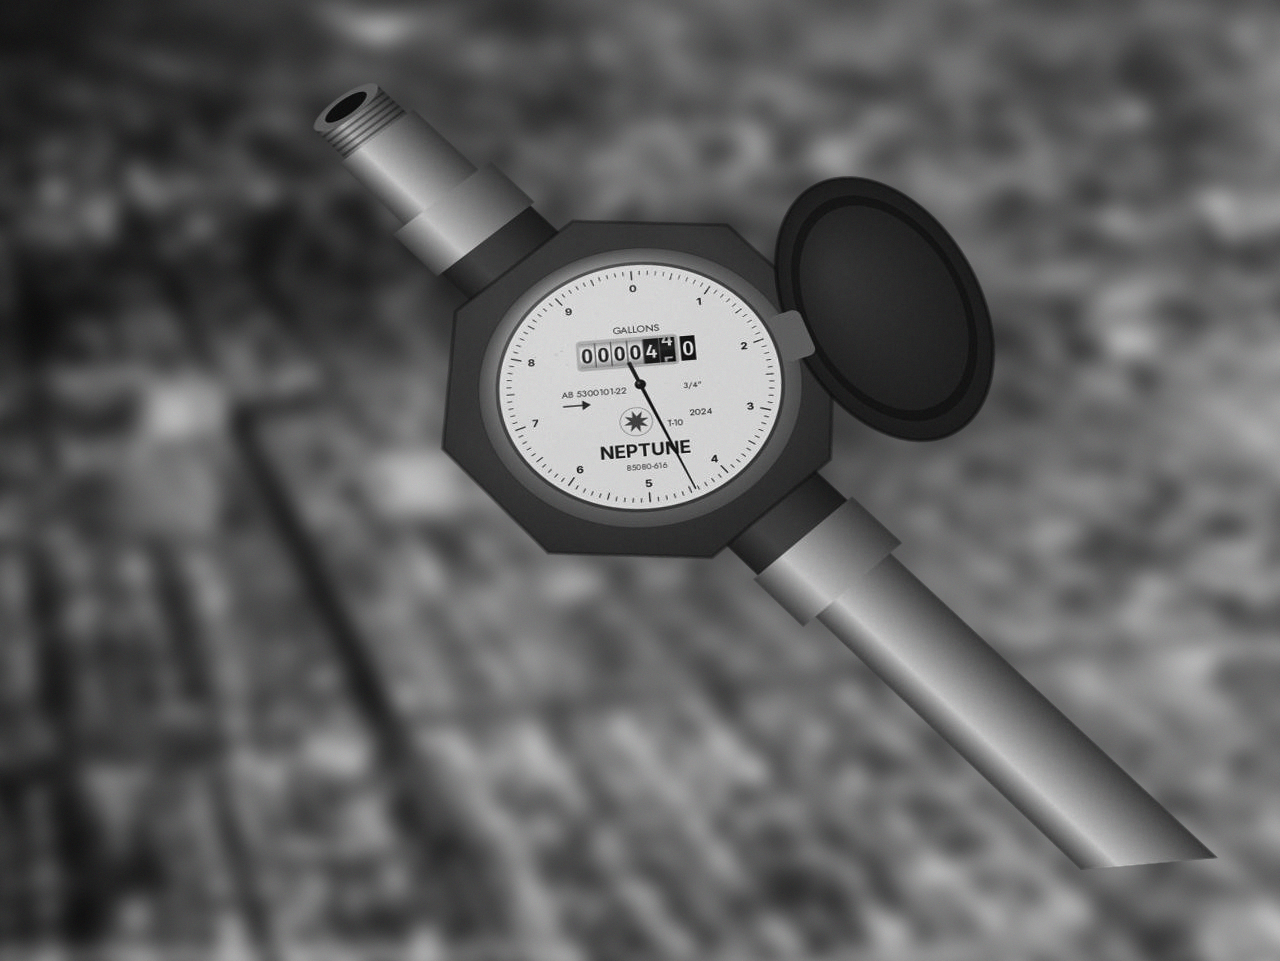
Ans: 444.4 (gal)
